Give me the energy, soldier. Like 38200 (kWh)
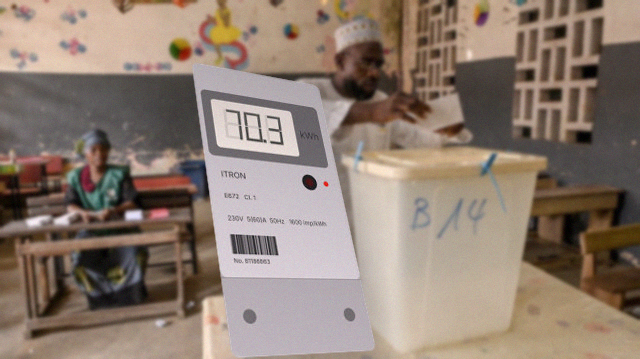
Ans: 70.3 (kWh)
